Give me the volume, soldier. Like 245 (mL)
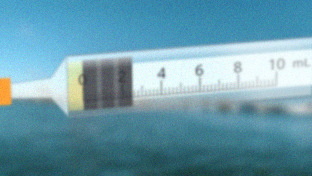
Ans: 0 (mL)
